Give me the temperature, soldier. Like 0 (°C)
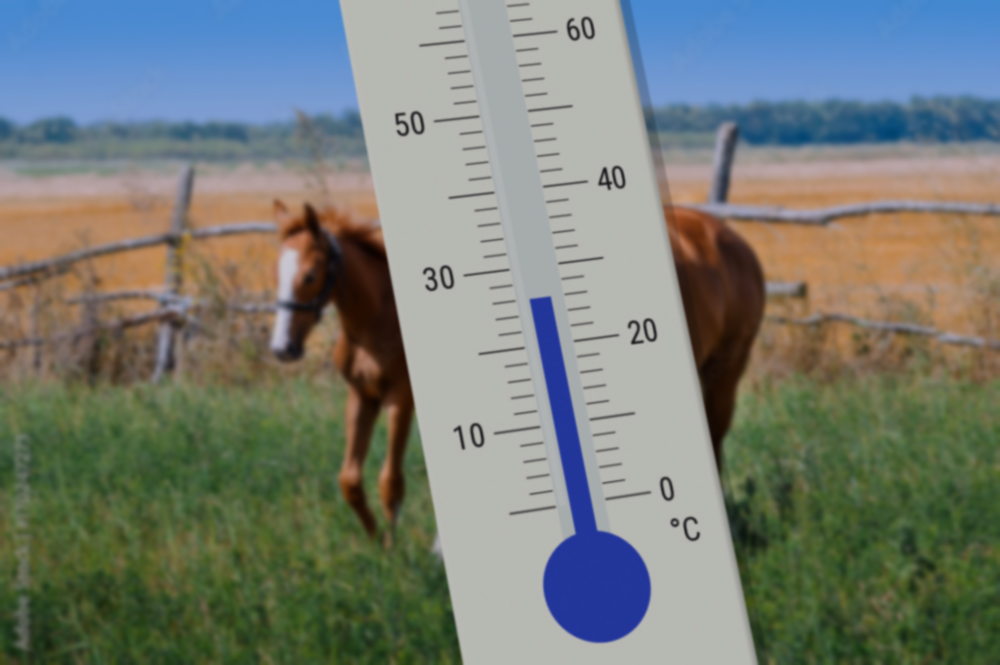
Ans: 26 (°C)
